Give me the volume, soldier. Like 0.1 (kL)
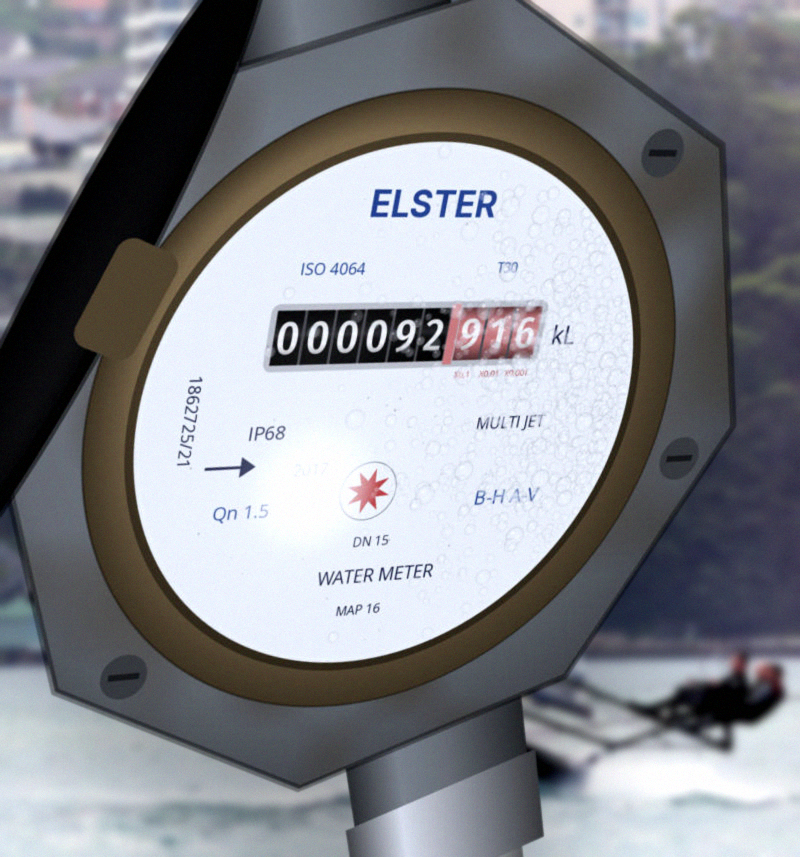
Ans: 92.916 (kL)
